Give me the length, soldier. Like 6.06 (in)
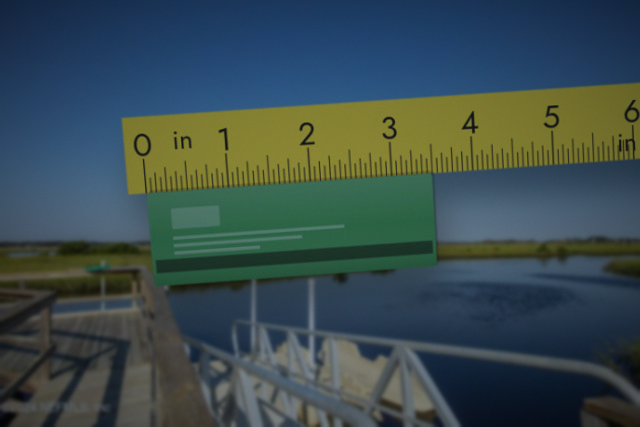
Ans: 3.5 (in)
